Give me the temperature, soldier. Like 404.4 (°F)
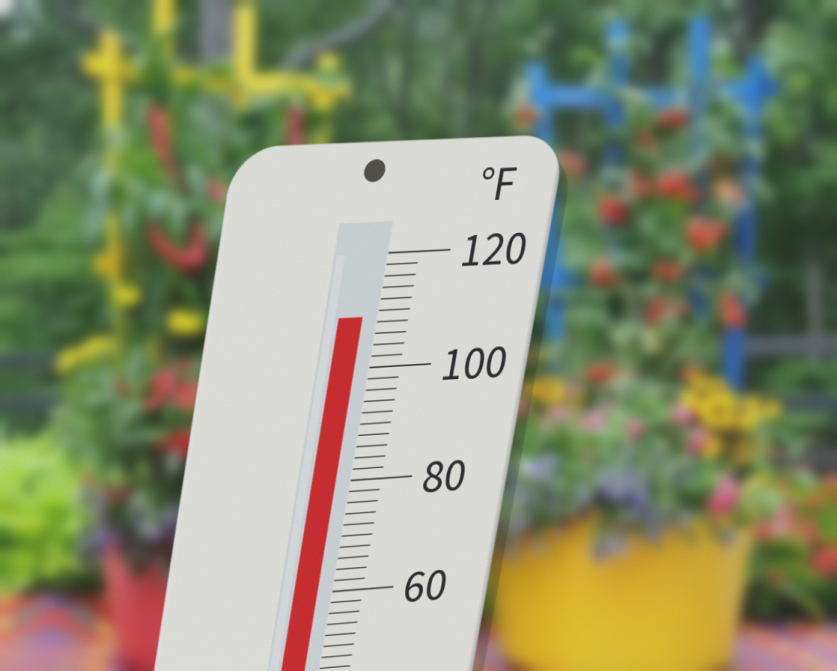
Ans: 109 (°F)
